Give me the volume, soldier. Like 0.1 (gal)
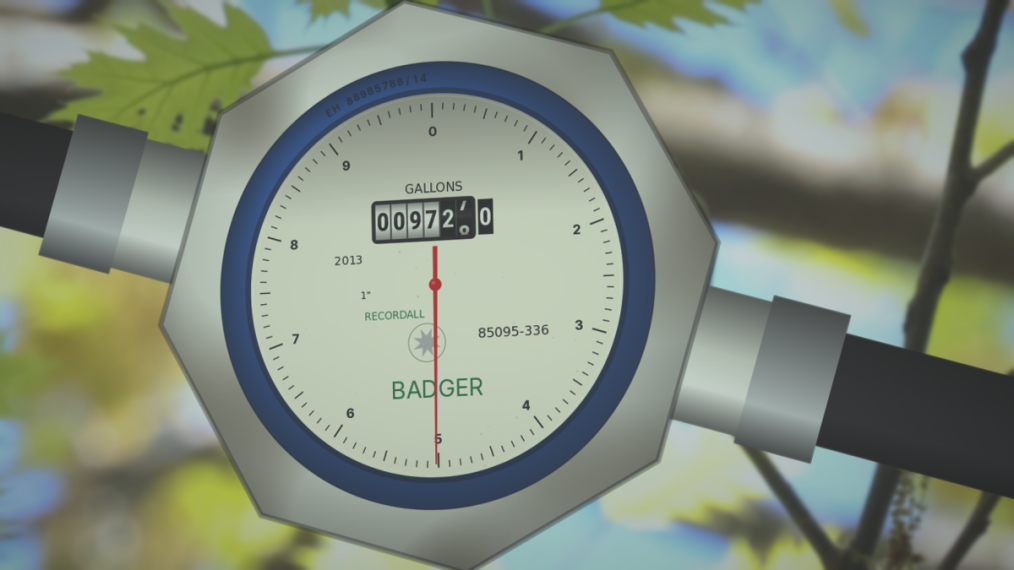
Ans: 97275.0 (gal)
